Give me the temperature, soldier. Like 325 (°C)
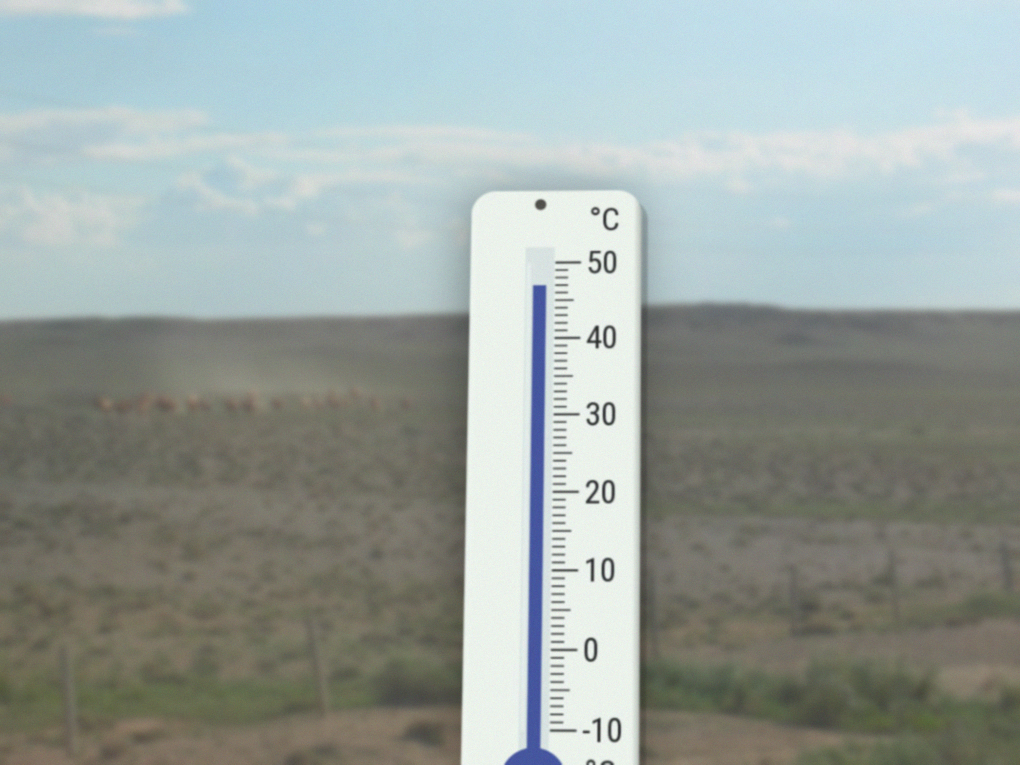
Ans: 47 (°C)
